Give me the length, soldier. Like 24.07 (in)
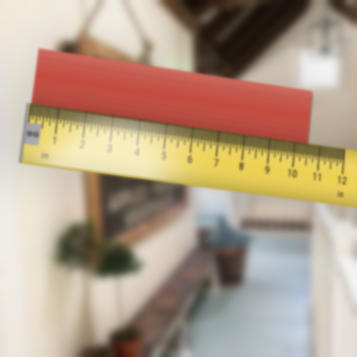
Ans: 10.5 (in)
